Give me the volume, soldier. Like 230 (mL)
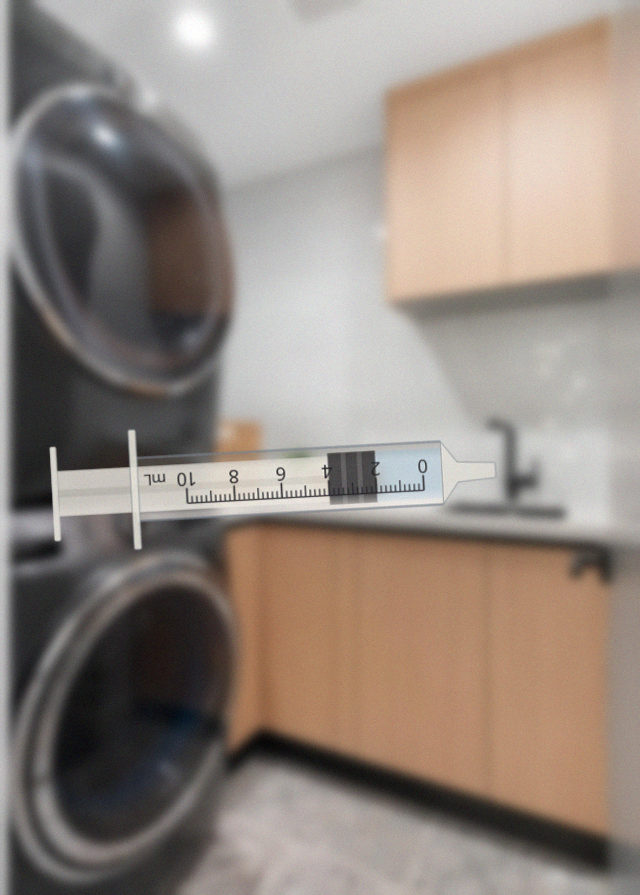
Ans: 2 (mL)
